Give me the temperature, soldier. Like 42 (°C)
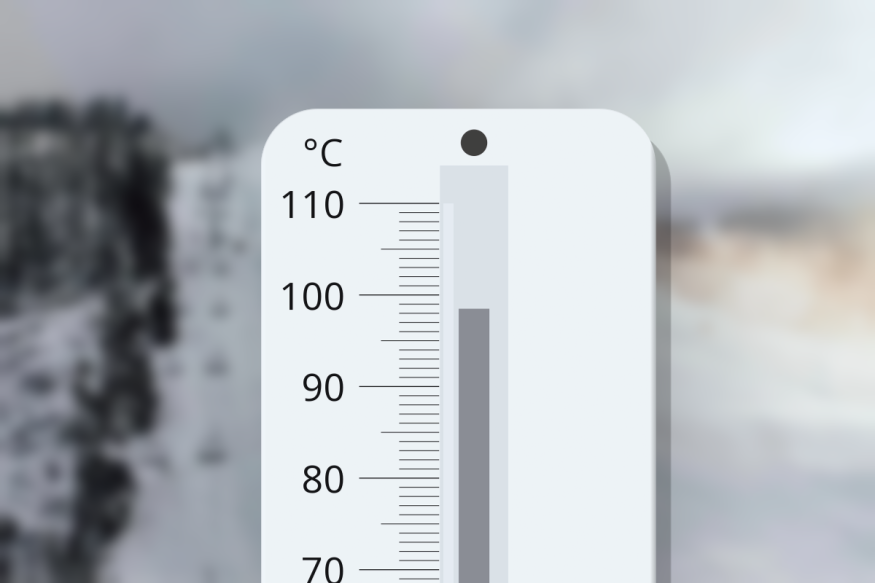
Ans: 98.5 (°C)
